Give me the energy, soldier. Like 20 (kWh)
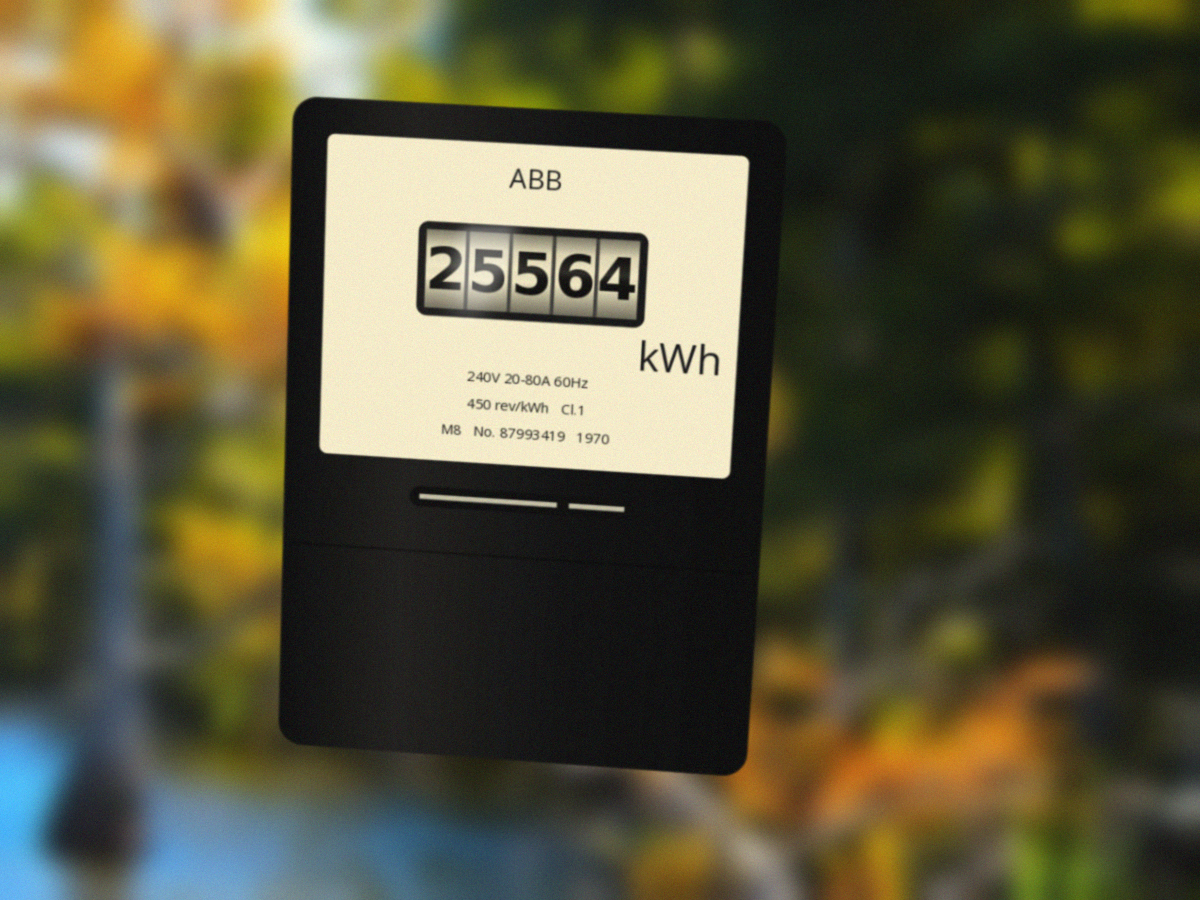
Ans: 25564 (kWh)
